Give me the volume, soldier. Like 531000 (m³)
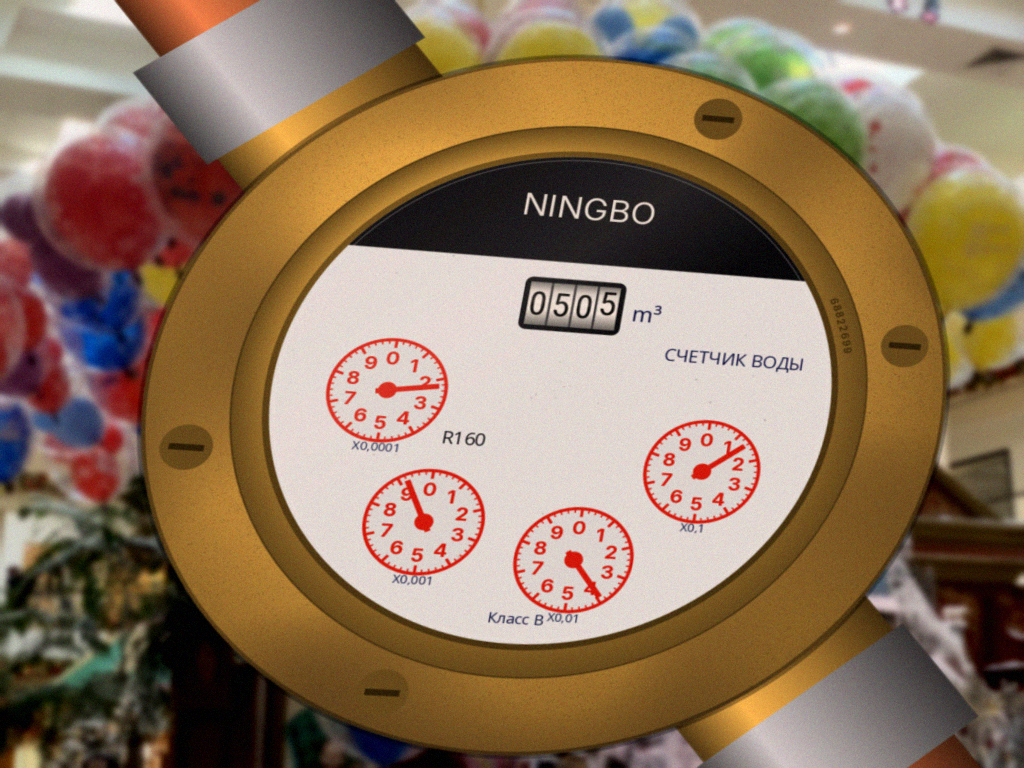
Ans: 505.1392 (m³)
